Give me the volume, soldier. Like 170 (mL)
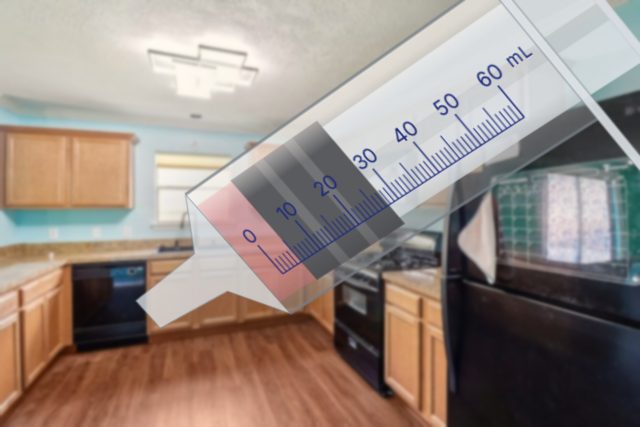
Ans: 5 (mL)
